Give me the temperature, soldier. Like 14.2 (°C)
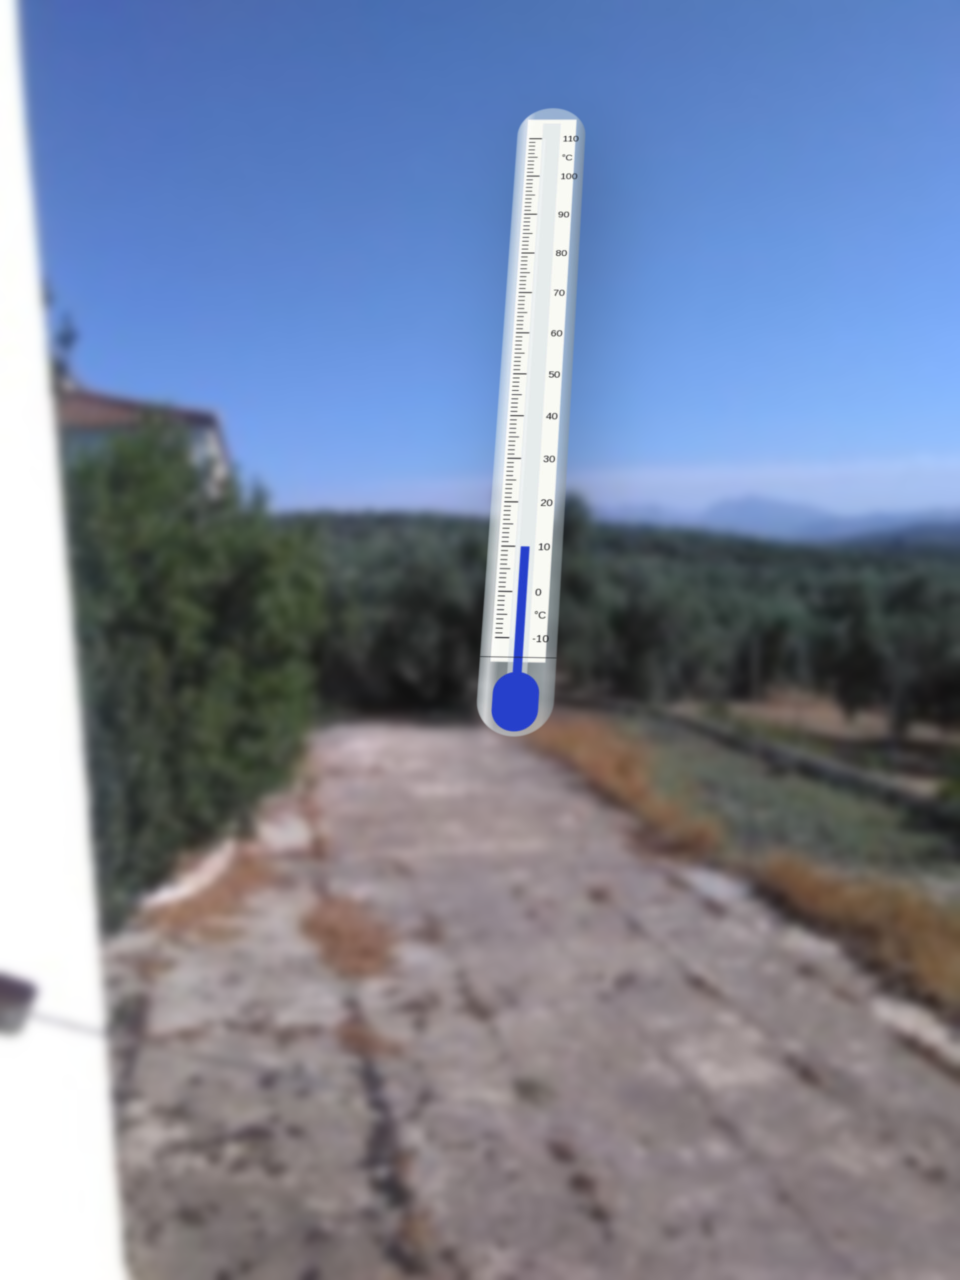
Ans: 10 (°C)
